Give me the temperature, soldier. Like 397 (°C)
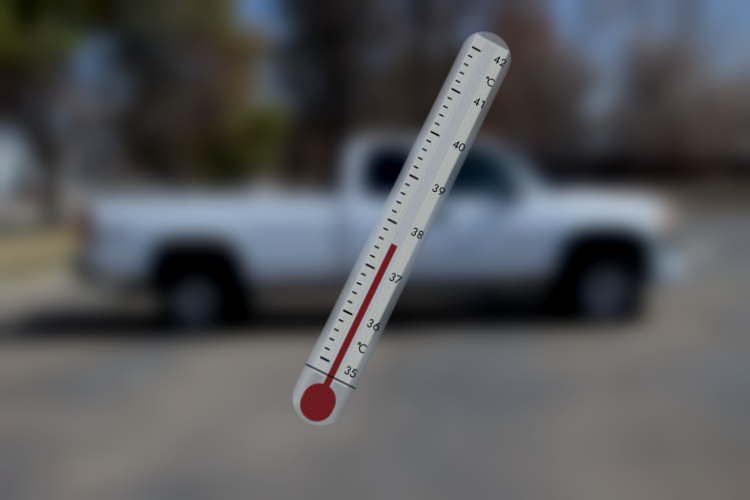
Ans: 37.6 (°C)
